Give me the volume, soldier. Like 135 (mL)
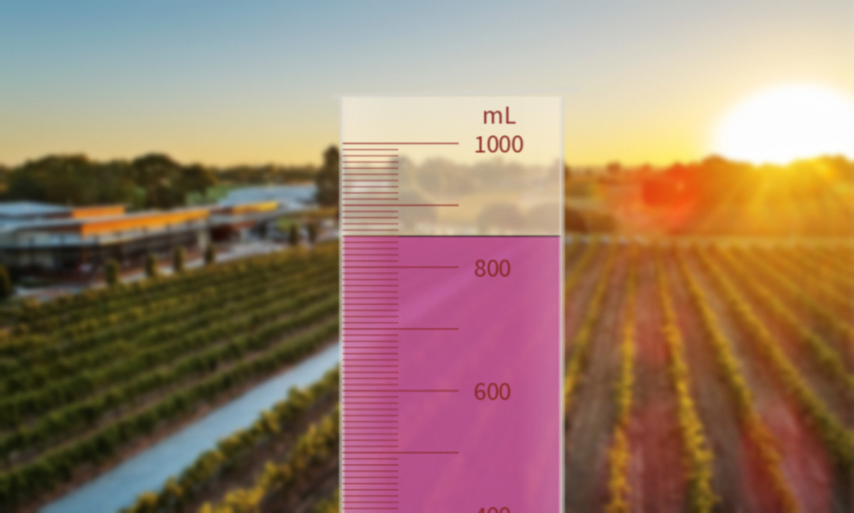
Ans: 850 (mL)
